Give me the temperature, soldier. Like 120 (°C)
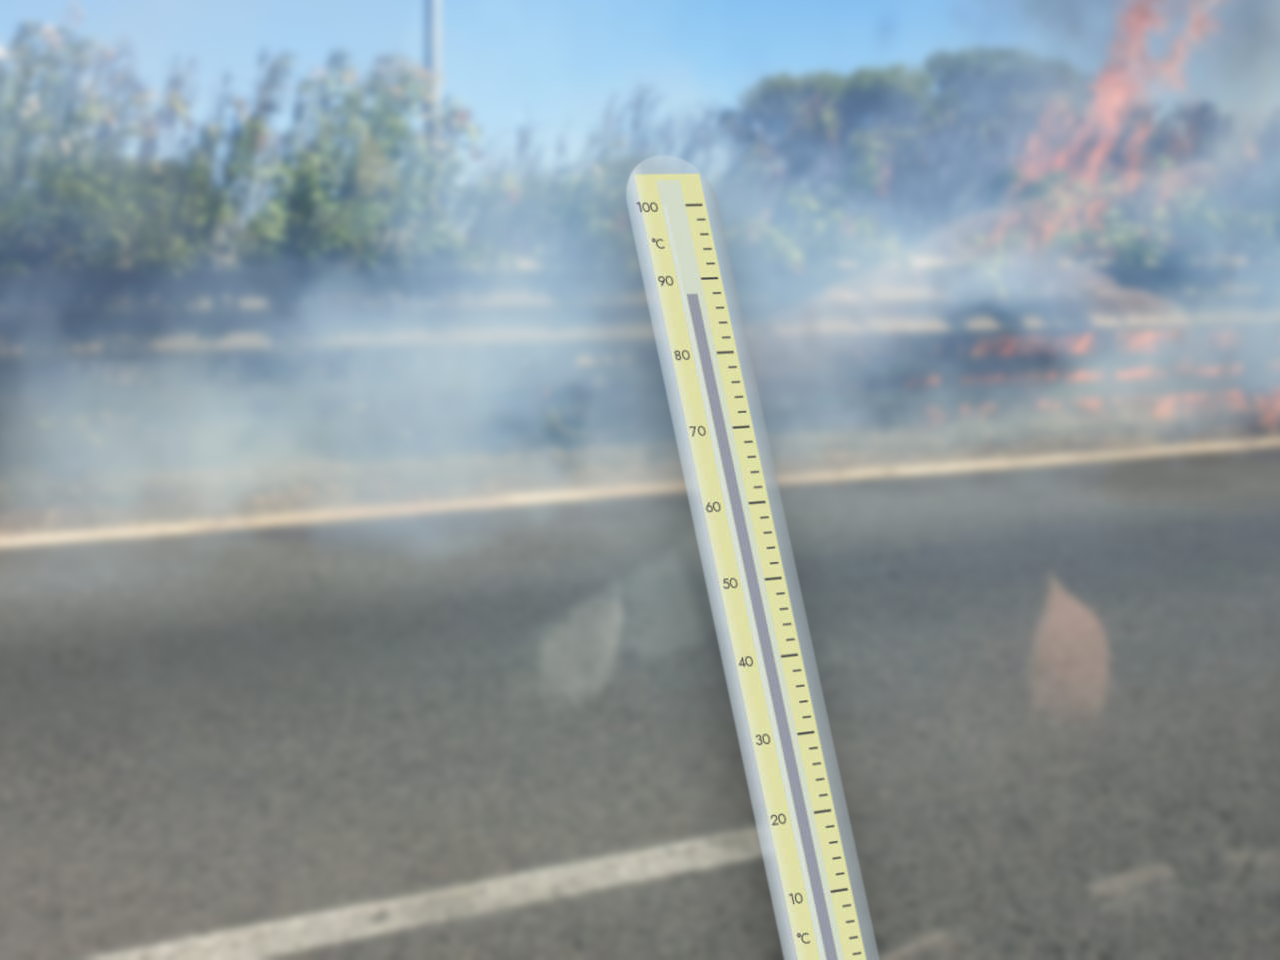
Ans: 88 (°C)
